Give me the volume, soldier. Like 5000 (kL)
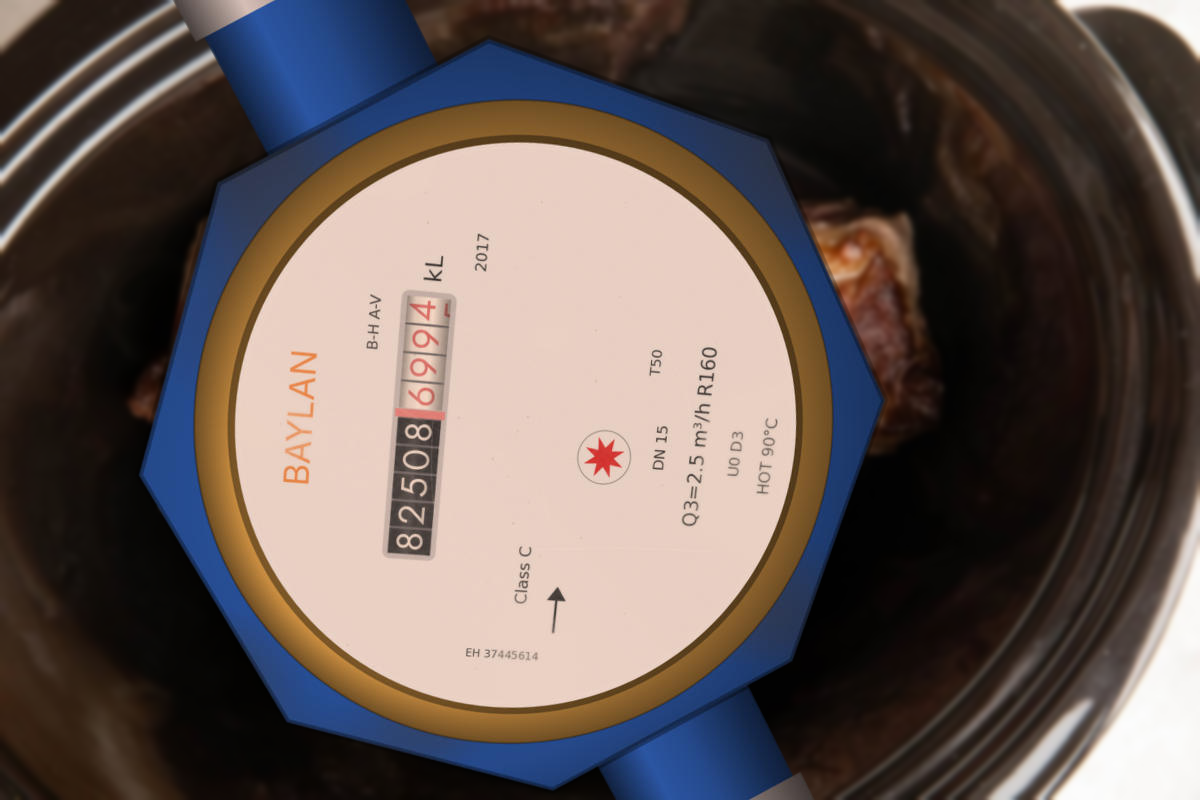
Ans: 82508.6994 (kL)
